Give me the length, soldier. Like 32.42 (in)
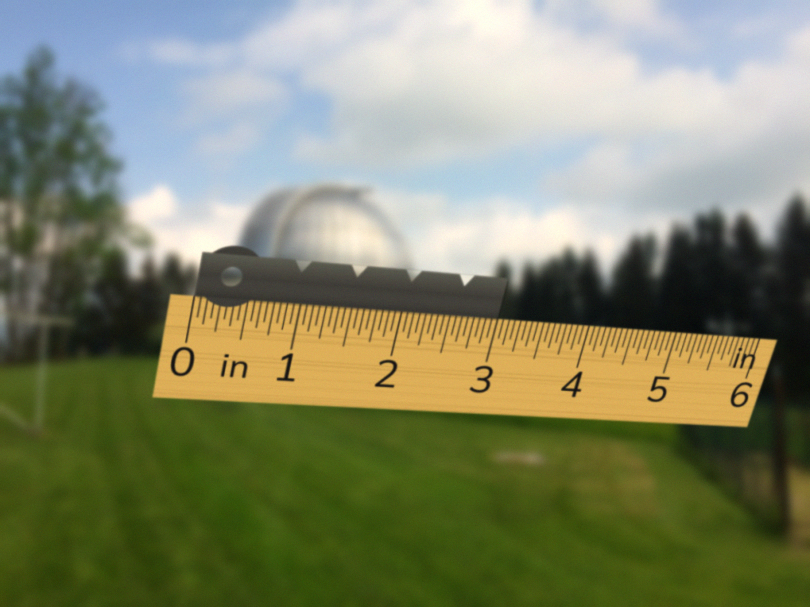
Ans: 3 (in)
